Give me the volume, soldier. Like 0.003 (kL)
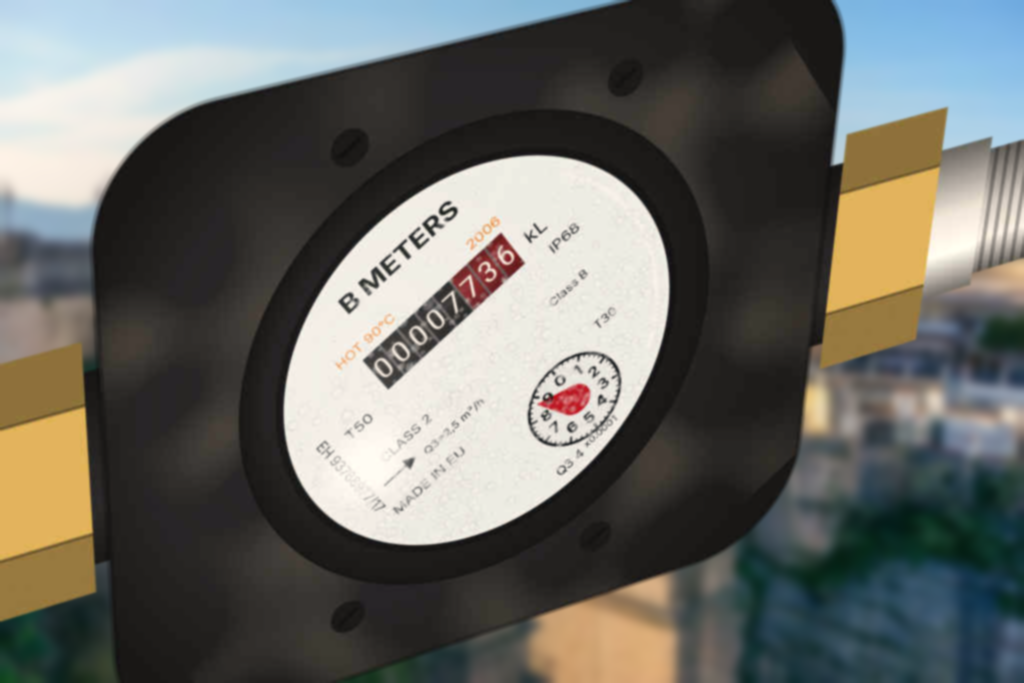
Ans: 7.7368 (kL)
